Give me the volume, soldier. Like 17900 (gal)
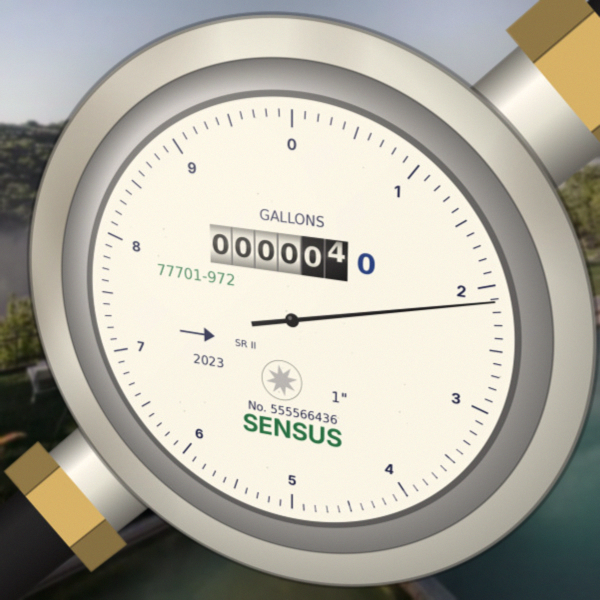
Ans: 42.1 (gal)
